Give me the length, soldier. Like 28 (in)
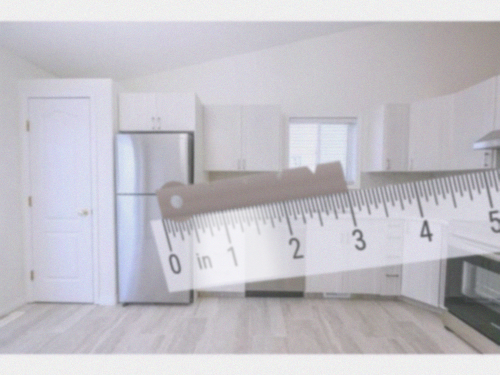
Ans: 3 (in)
